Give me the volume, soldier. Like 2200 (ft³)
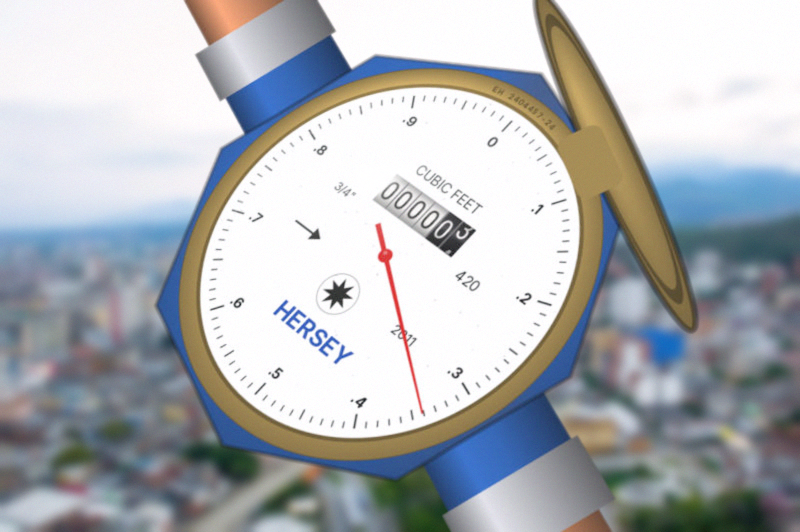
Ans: 3.34 (ft³)
